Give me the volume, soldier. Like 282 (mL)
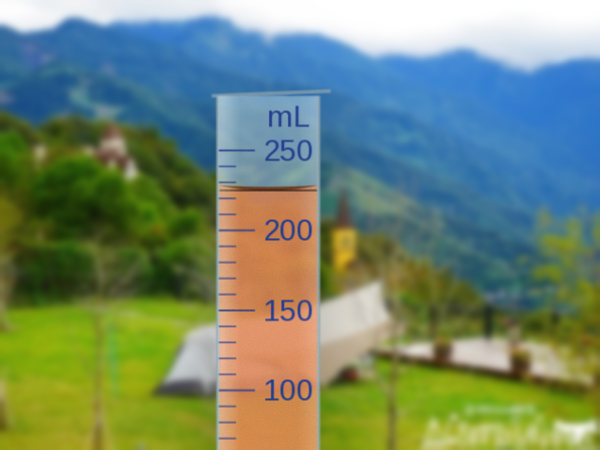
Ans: 225 (mL)
